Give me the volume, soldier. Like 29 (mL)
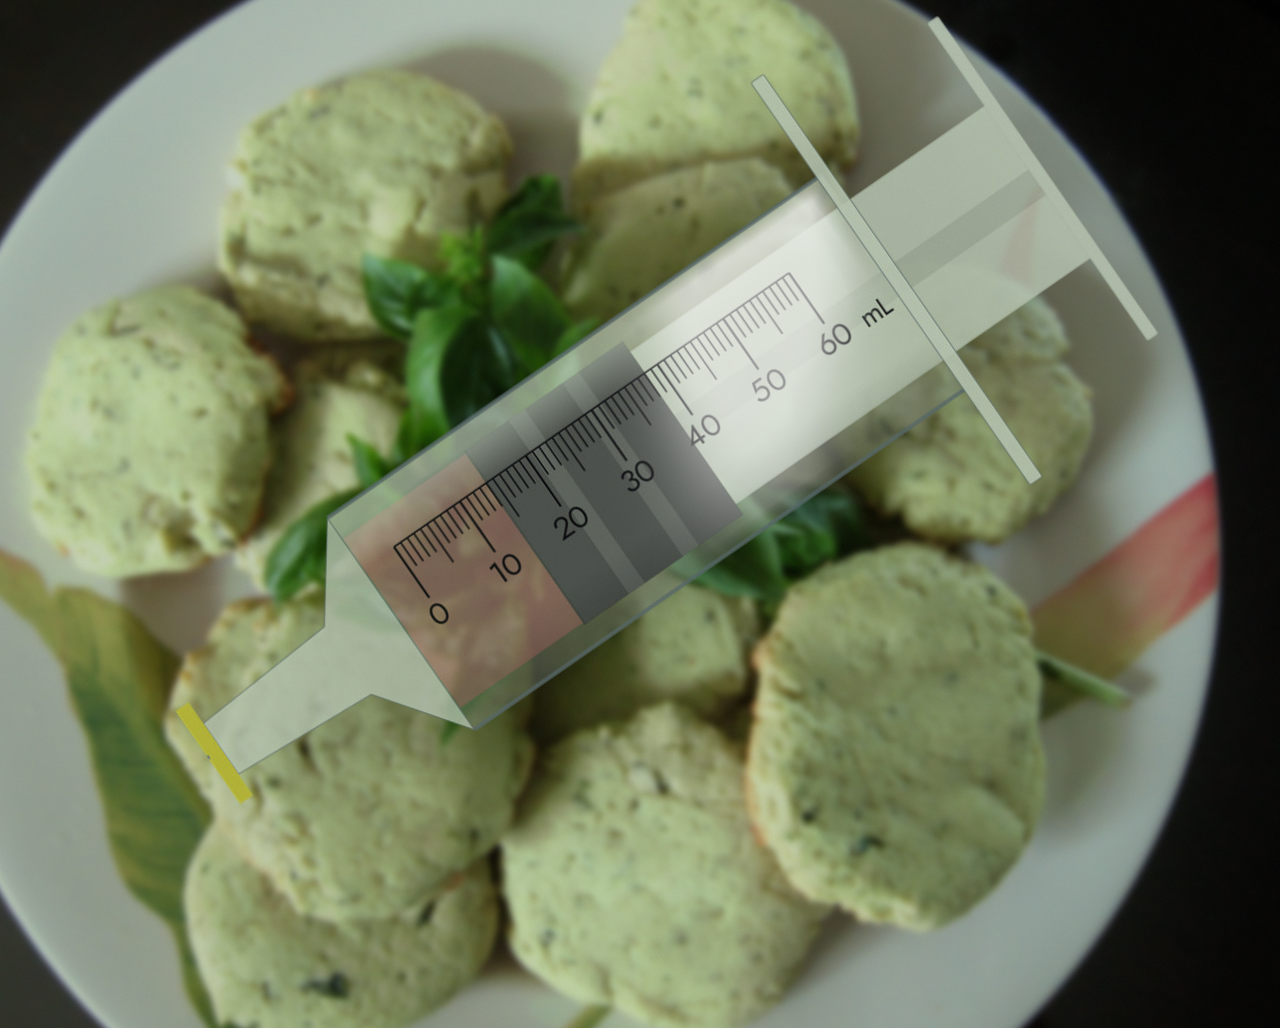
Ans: 14 (mL)
